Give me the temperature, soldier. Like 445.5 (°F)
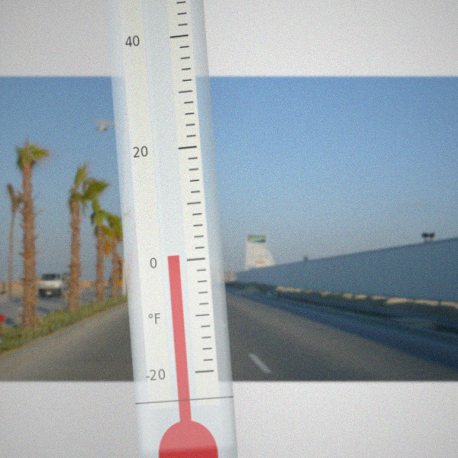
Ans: 1 (°F)
